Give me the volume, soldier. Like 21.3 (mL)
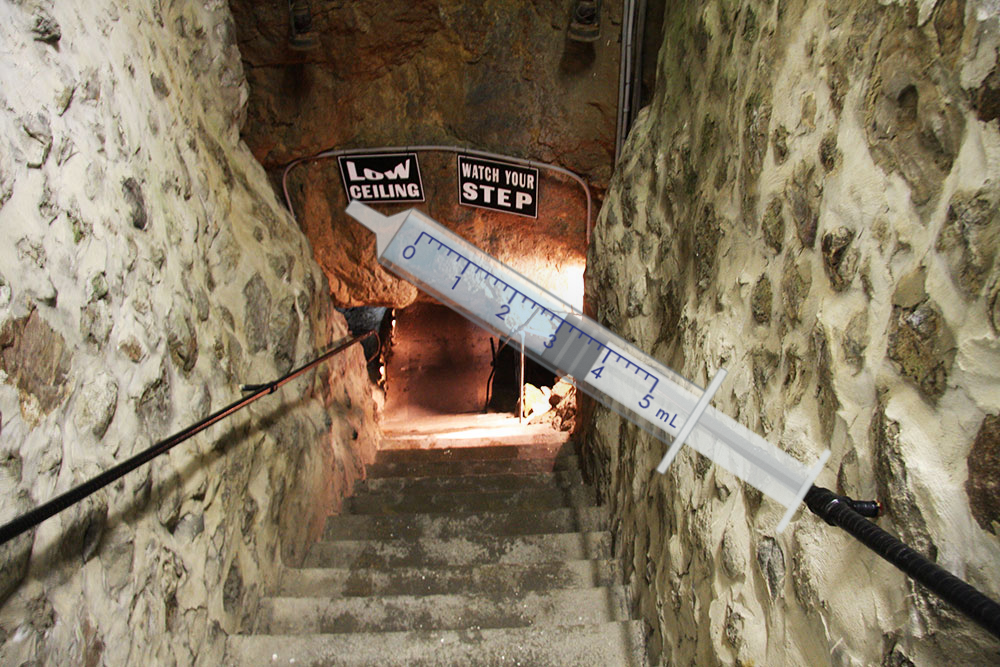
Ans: 3 (mL)
